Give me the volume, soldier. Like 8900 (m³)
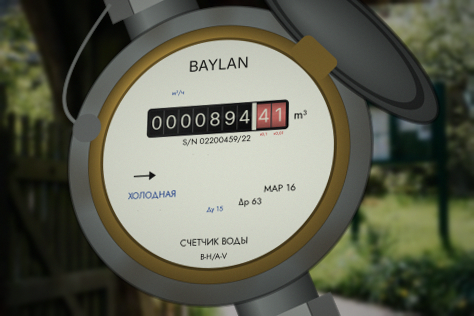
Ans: 894.41 (m³)
